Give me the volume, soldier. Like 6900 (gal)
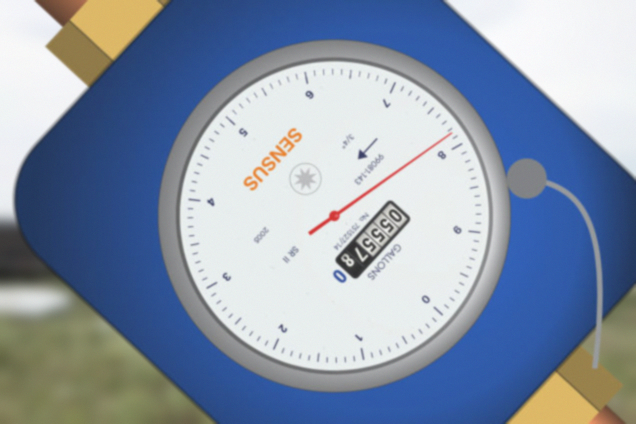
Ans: 555777.8 (gal)
